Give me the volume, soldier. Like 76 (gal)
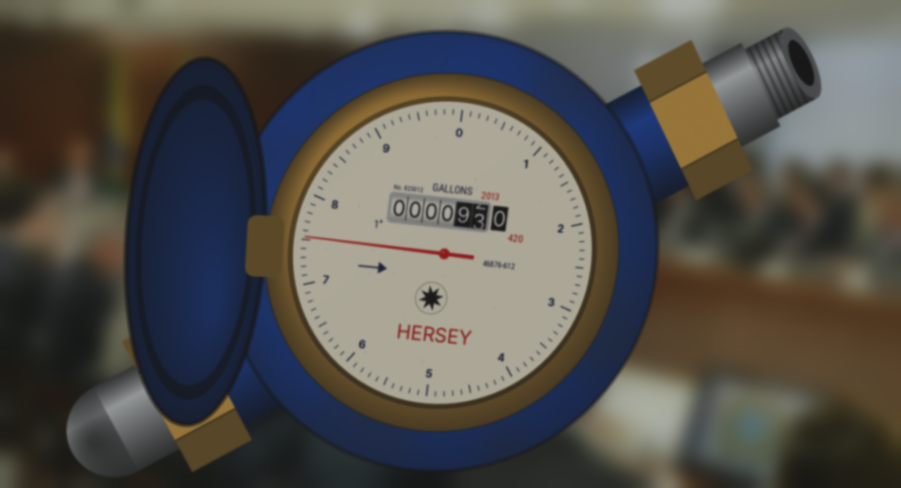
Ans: 927.5 (gal)
